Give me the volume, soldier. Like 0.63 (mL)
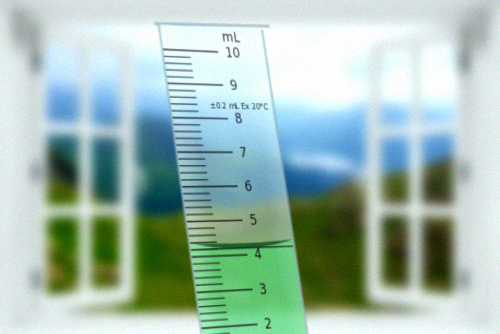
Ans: 4.2 (mL)
